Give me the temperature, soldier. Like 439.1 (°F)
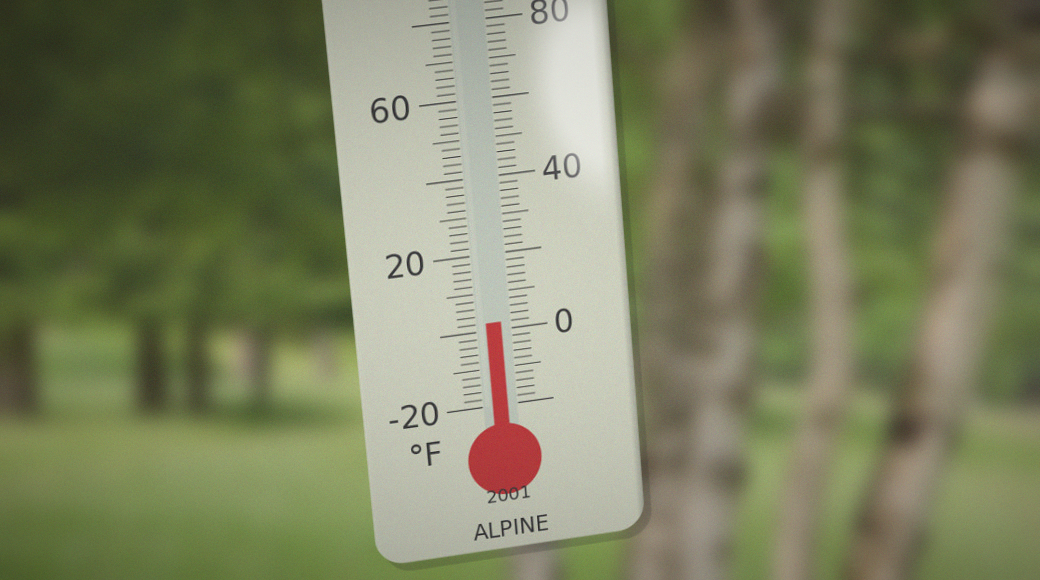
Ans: 2 (°F)
